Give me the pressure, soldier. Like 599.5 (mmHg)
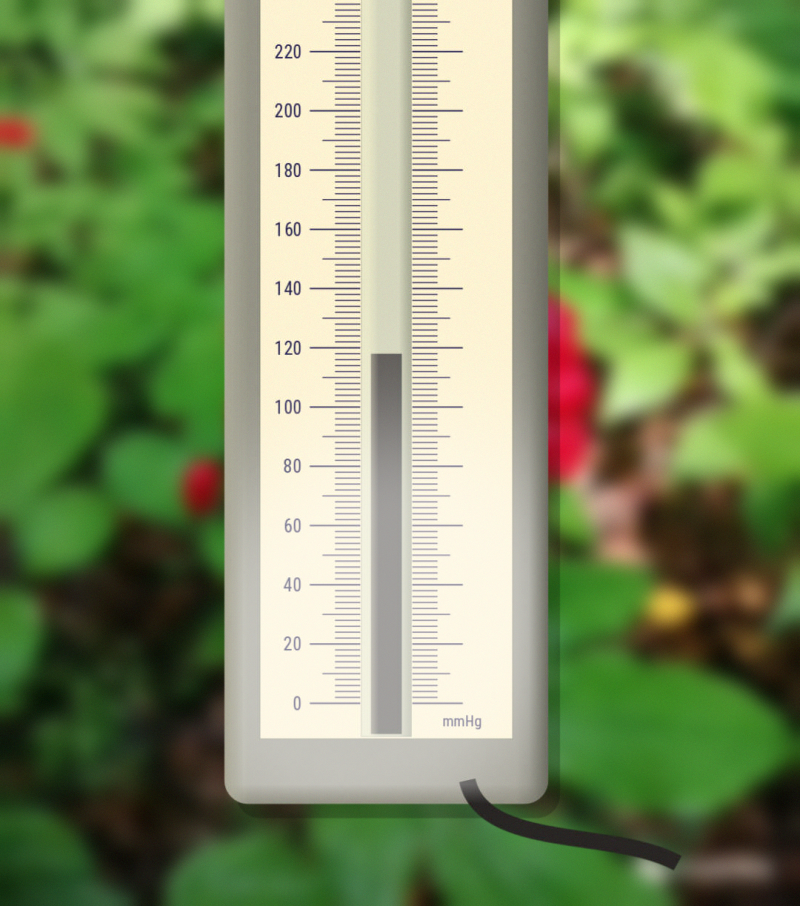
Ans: 118 (mmHg)
